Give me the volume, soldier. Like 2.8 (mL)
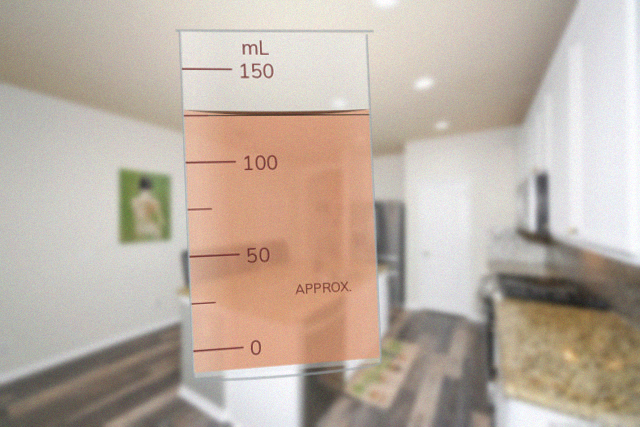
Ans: 125 (mL)
